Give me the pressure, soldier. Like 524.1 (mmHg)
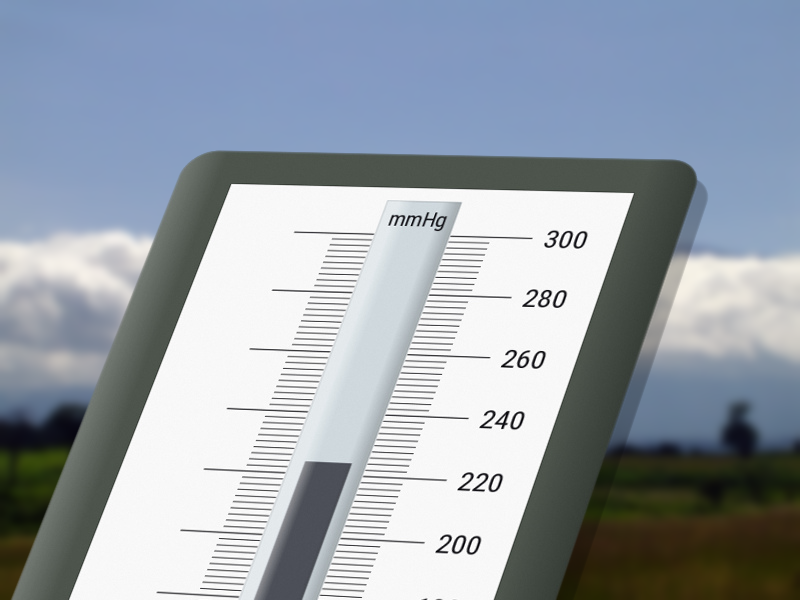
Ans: 224 (mmHg)
